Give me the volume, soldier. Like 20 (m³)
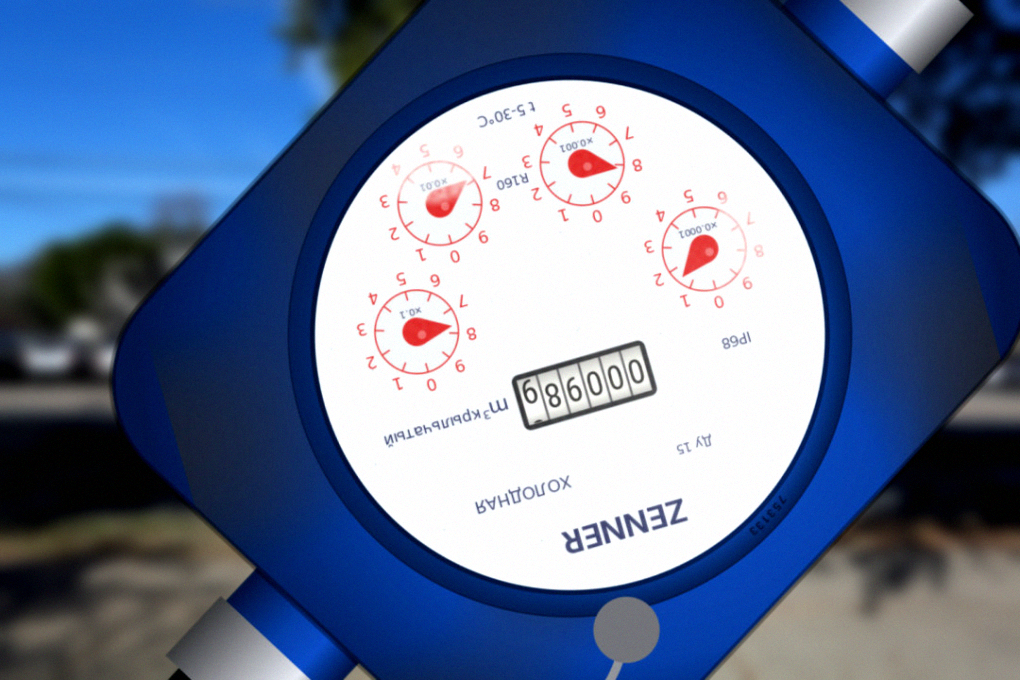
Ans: 988.7681 (m³)
